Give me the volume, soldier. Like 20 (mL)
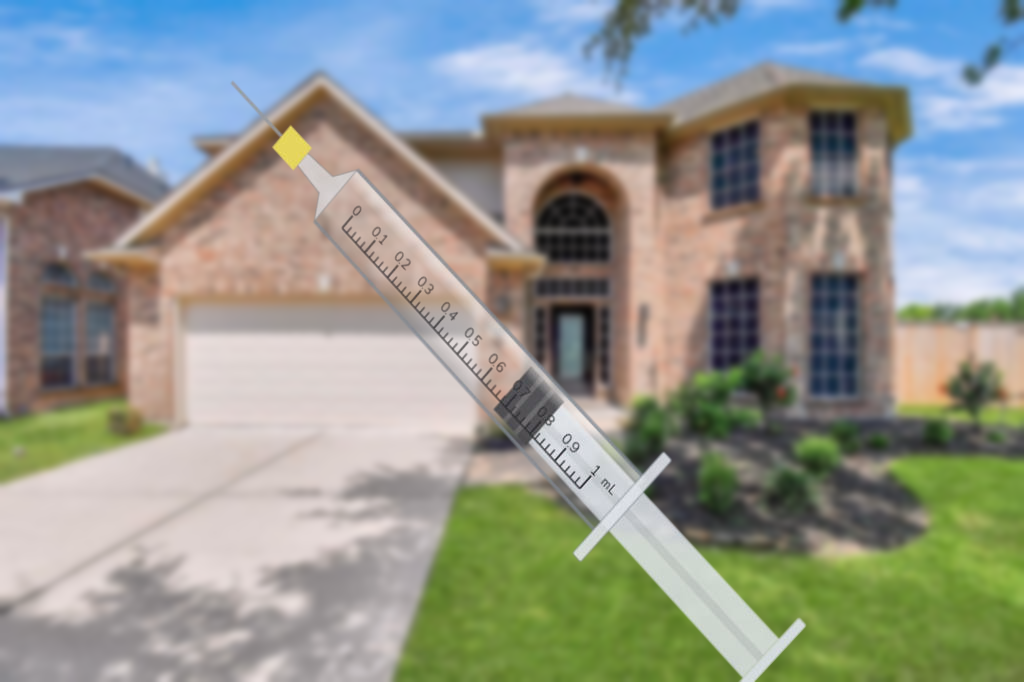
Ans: 0.68 (mL)
